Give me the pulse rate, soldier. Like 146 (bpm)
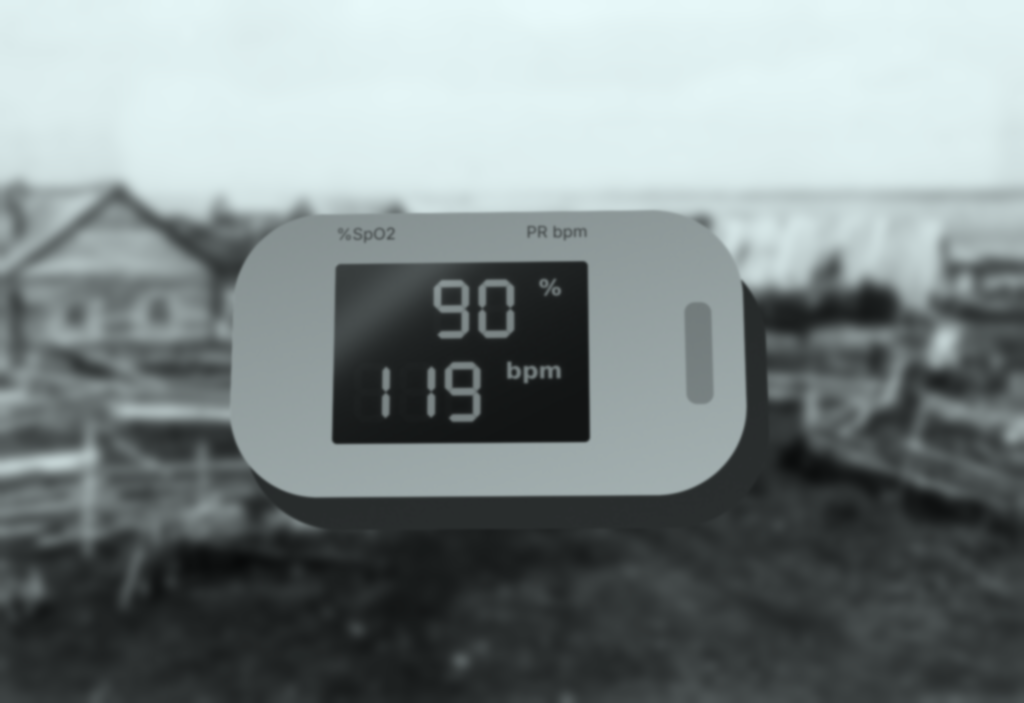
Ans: 119 (bpm)
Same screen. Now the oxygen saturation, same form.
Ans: 90 (%)
